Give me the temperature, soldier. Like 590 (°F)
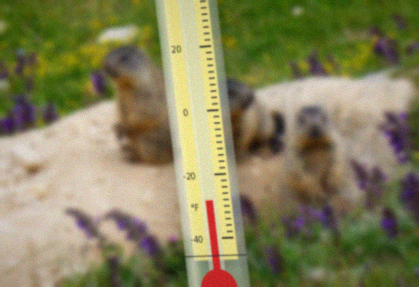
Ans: -28 (°F)
